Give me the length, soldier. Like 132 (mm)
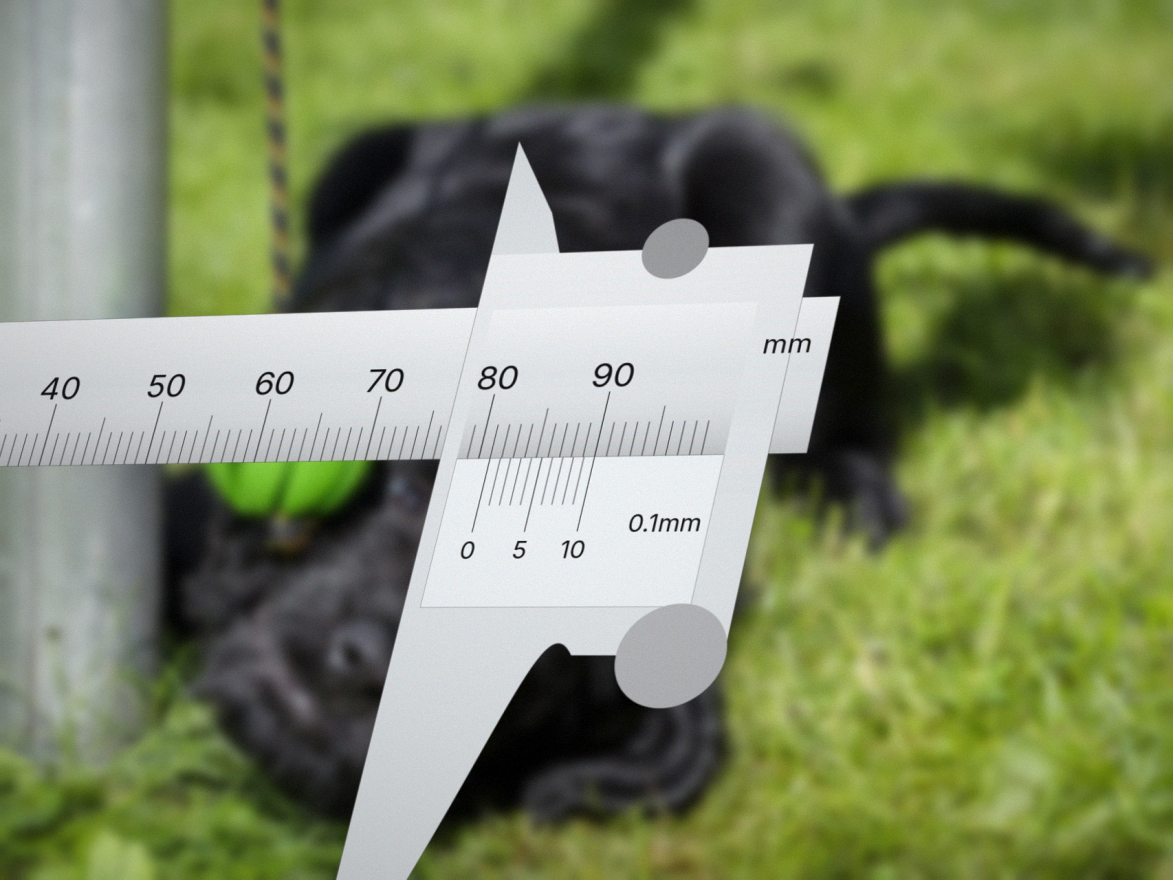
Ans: 81.0 (mm)
